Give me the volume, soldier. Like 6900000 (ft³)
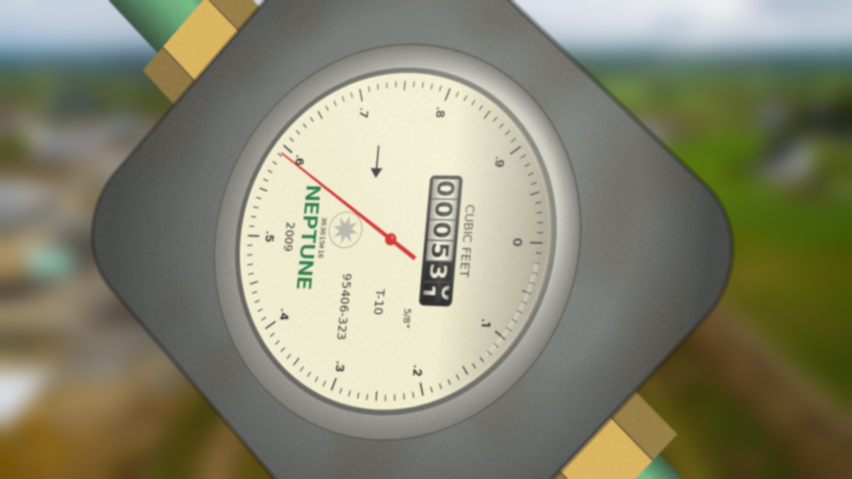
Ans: 530.59 (ft³)
